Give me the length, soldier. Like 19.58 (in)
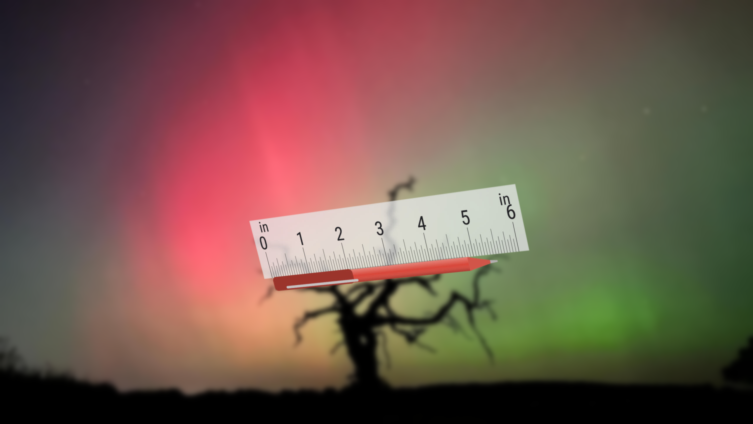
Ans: 5.5 (in)
